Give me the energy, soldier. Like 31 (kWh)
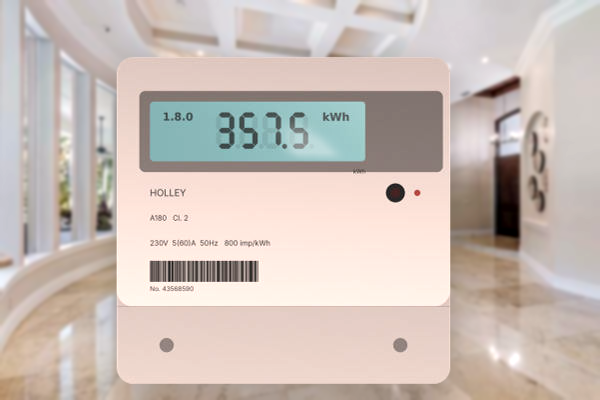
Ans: 357.5 (kWh)
